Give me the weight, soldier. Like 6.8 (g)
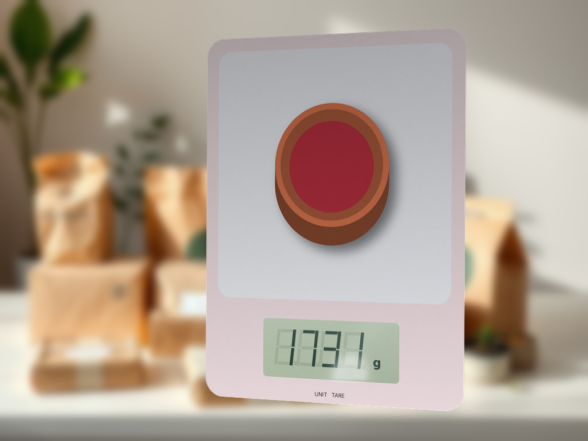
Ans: 1731 (g)
